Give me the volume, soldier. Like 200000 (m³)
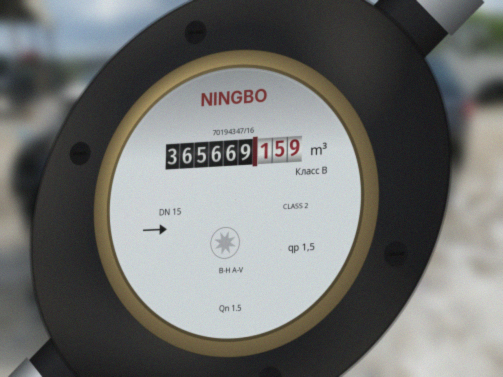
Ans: 365669.159 (m³)
